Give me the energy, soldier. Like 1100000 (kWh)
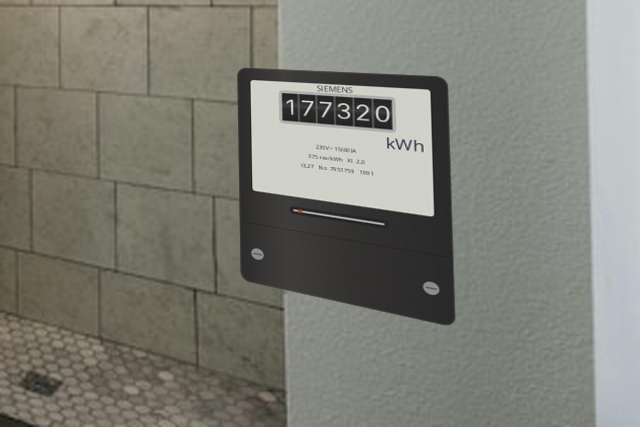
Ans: 177320 (kWh)
